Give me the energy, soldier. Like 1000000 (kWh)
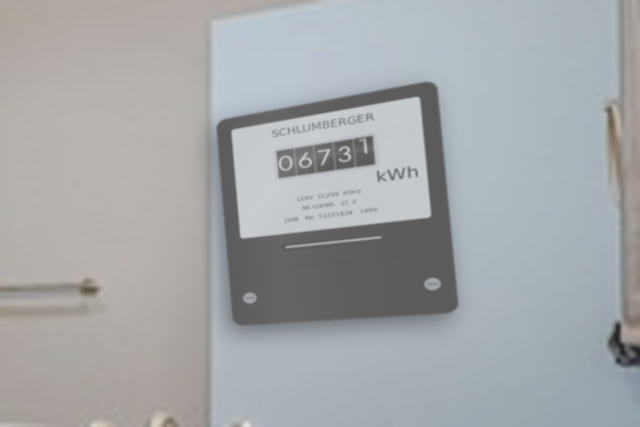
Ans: 6731 (kWh)
